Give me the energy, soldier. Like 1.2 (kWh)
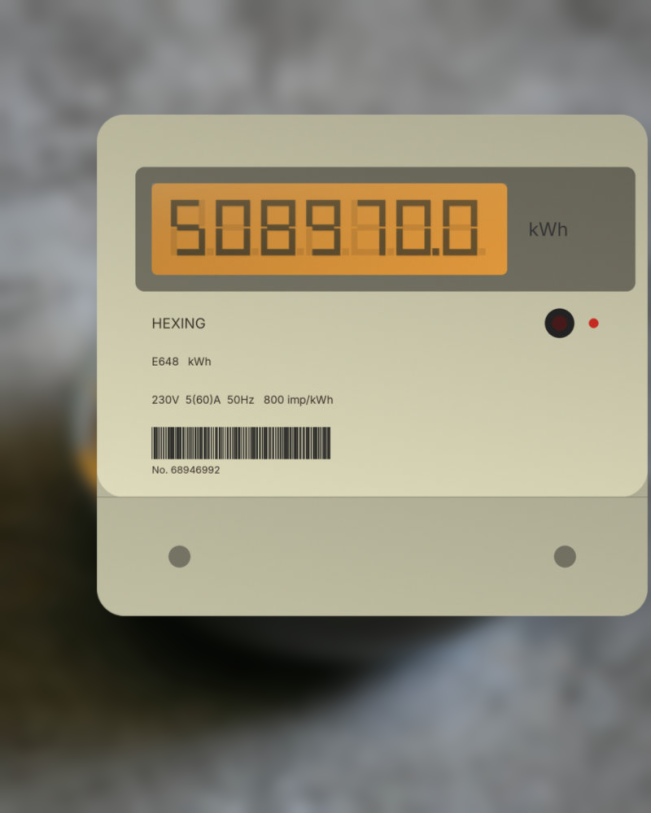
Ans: 508970.0 (kWh)
